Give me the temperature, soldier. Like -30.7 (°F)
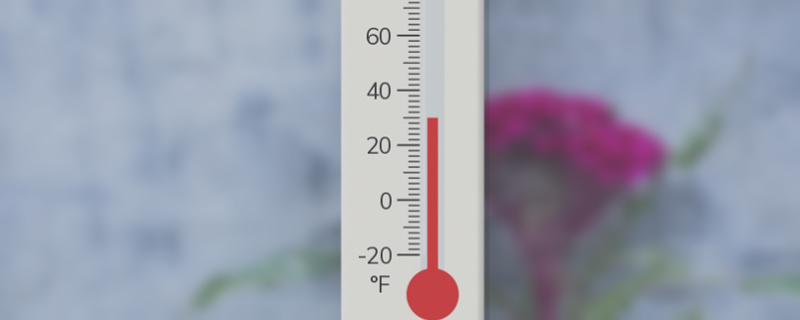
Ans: 30 (°F)
